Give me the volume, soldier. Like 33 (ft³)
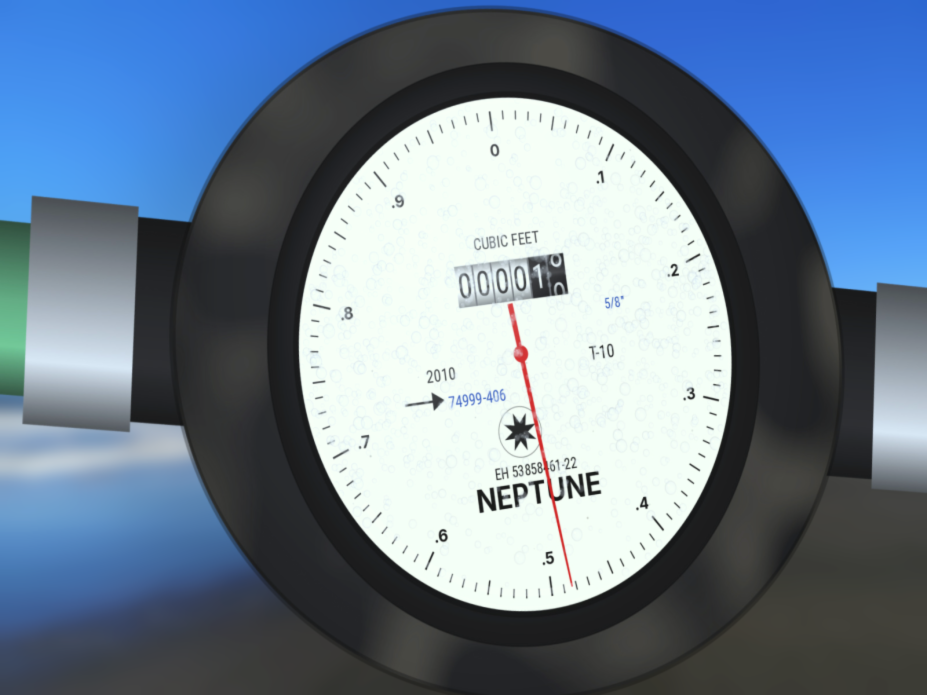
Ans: 18.48 (ft³)
